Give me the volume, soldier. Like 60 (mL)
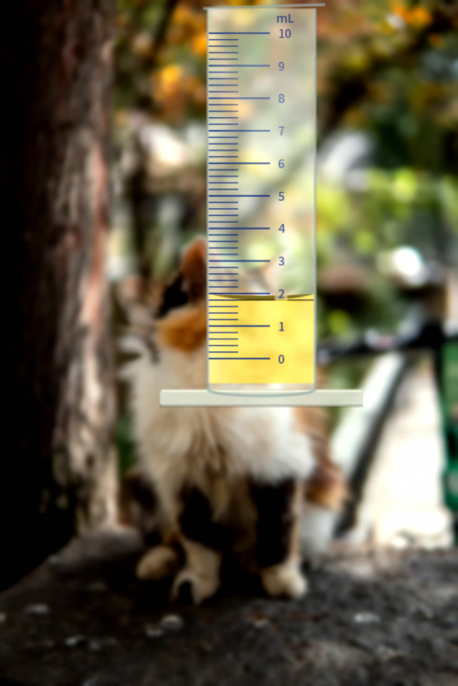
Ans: 1.8 (mL)
